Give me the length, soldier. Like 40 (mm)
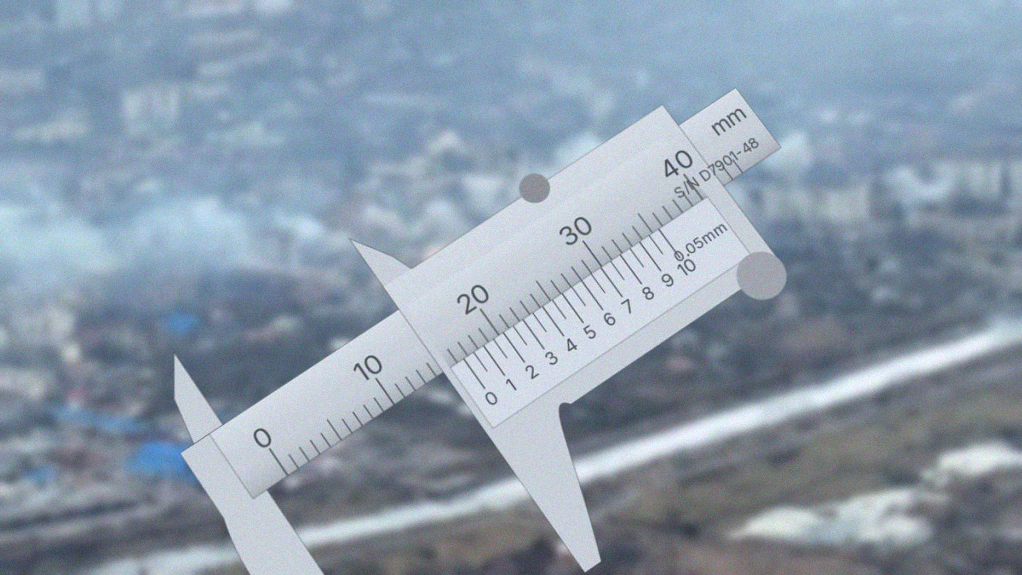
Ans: 16.6 (mm)
